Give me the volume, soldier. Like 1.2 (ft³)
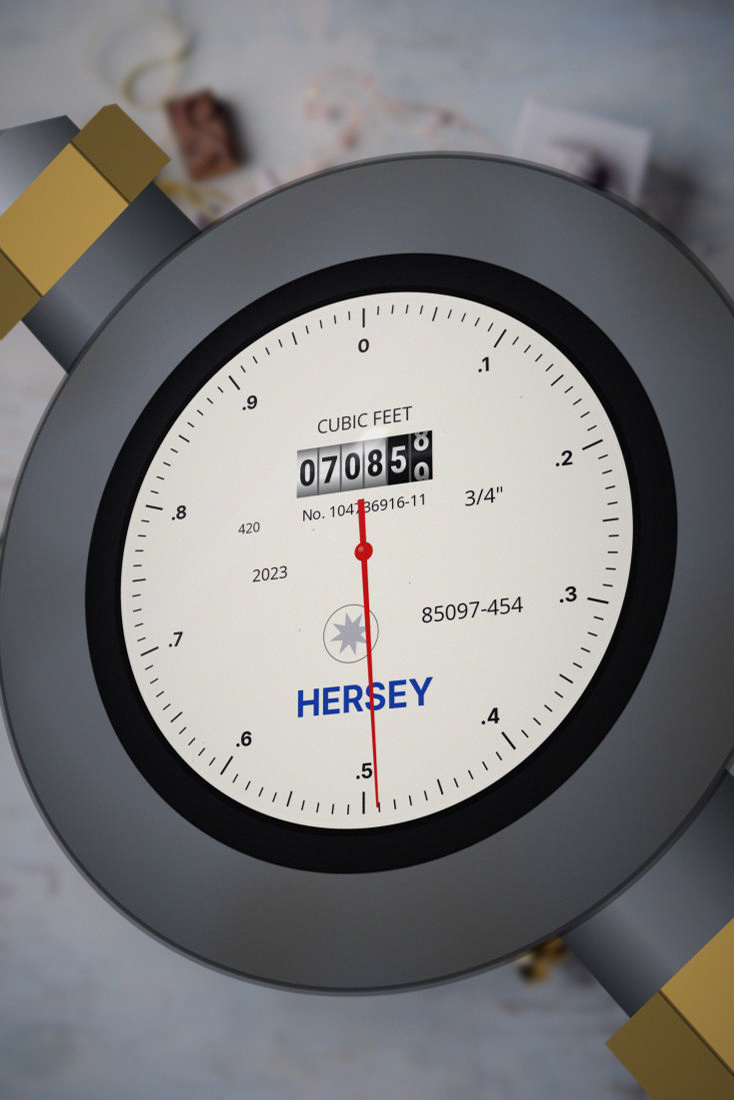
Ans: 70858.49 (ft³)
